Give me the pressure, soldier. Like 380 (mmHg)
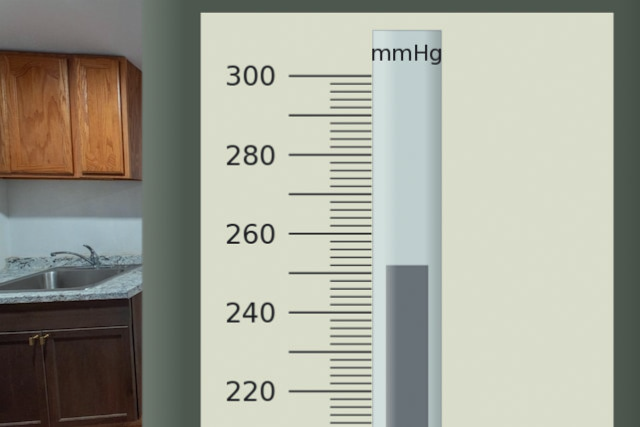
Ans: 252 (mmHg)
